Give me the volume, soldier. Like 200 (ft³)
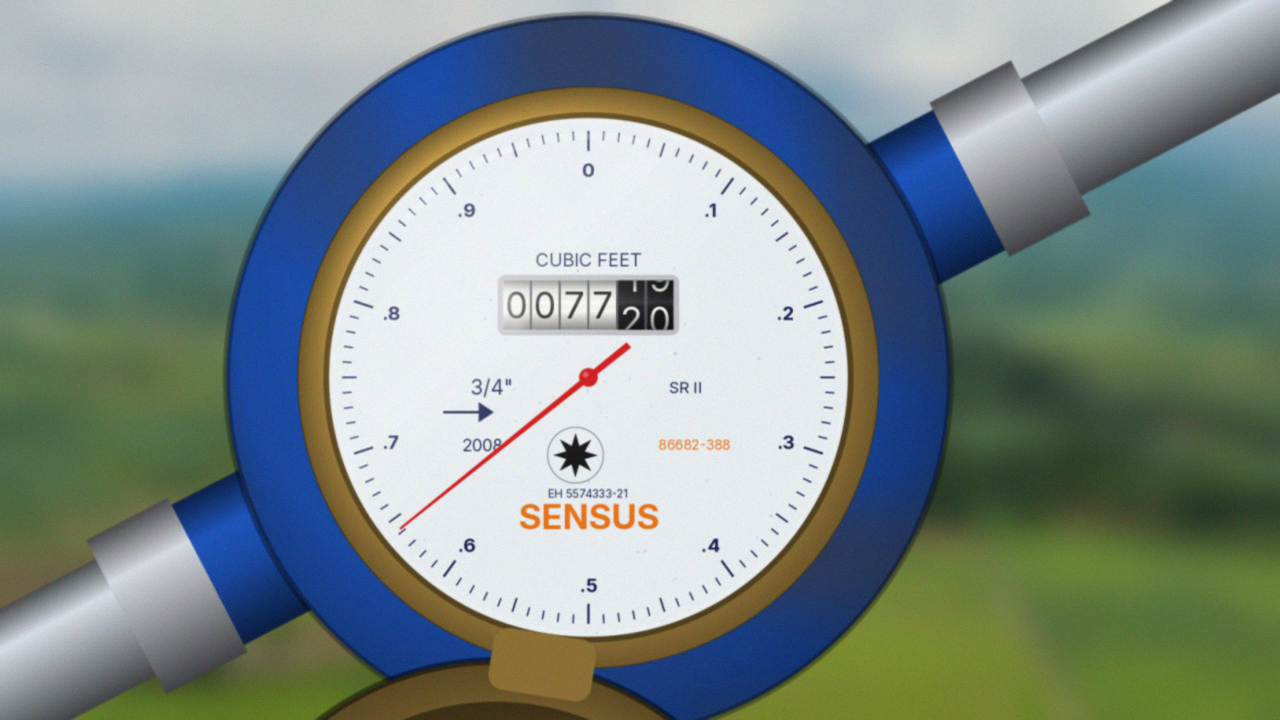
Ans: 7719.64 (ft³)
